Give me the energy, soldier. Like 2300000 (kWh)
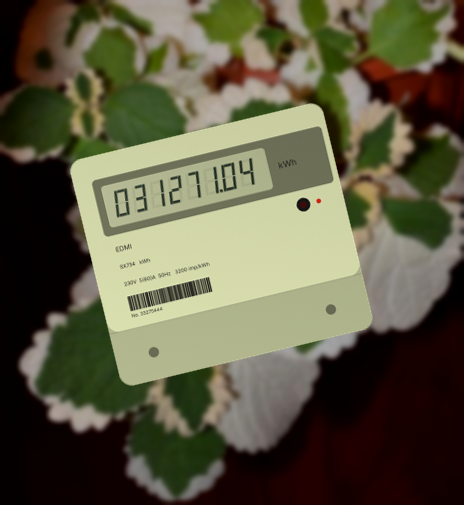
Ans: 31271.04 (kWh)
